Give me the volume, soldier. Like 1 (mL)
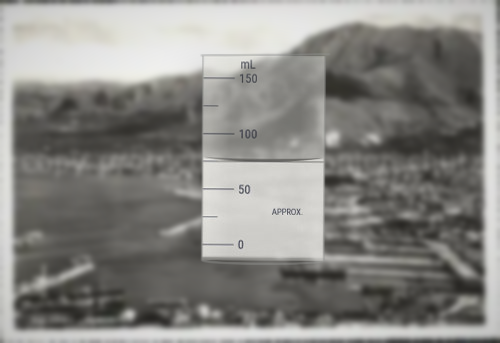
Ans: 75 (mL)
